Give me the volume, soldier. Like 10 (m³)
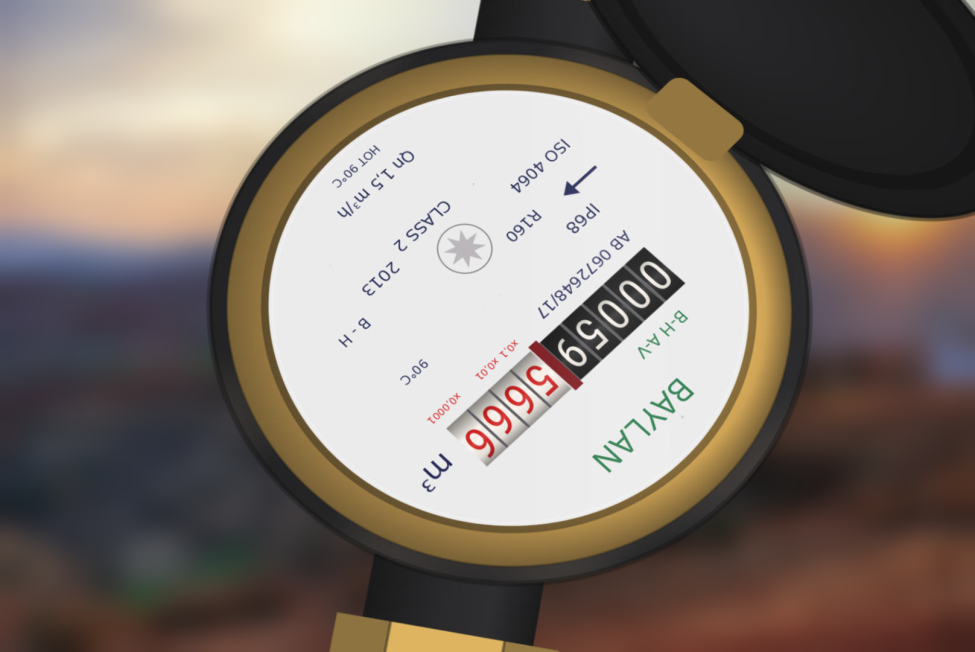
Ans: 59.5666 (m³)
